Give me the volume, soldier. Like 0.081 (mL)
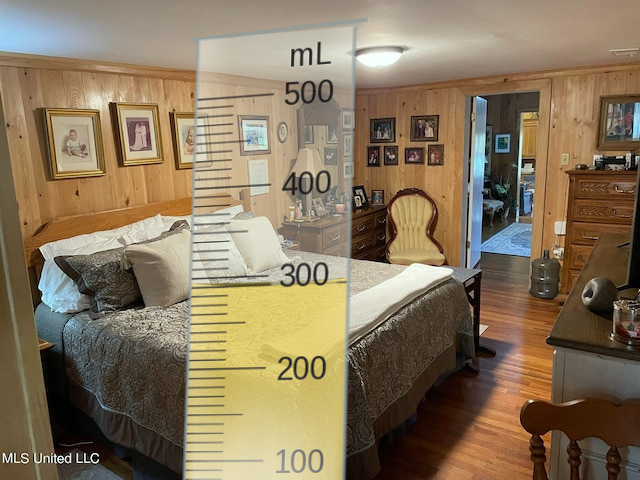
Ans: 290 (mL)
